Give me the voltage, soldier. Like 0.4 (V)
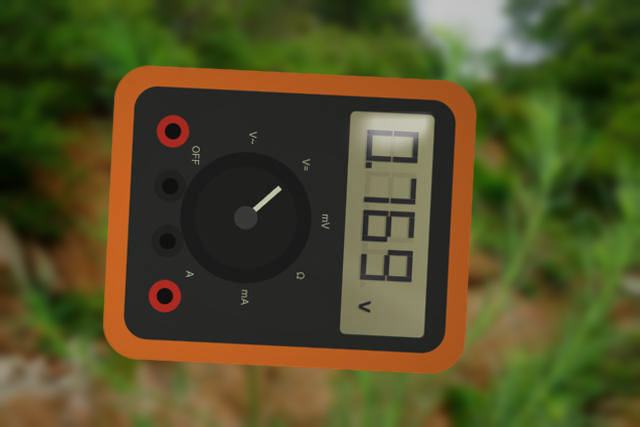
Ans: 0.769 (V)
